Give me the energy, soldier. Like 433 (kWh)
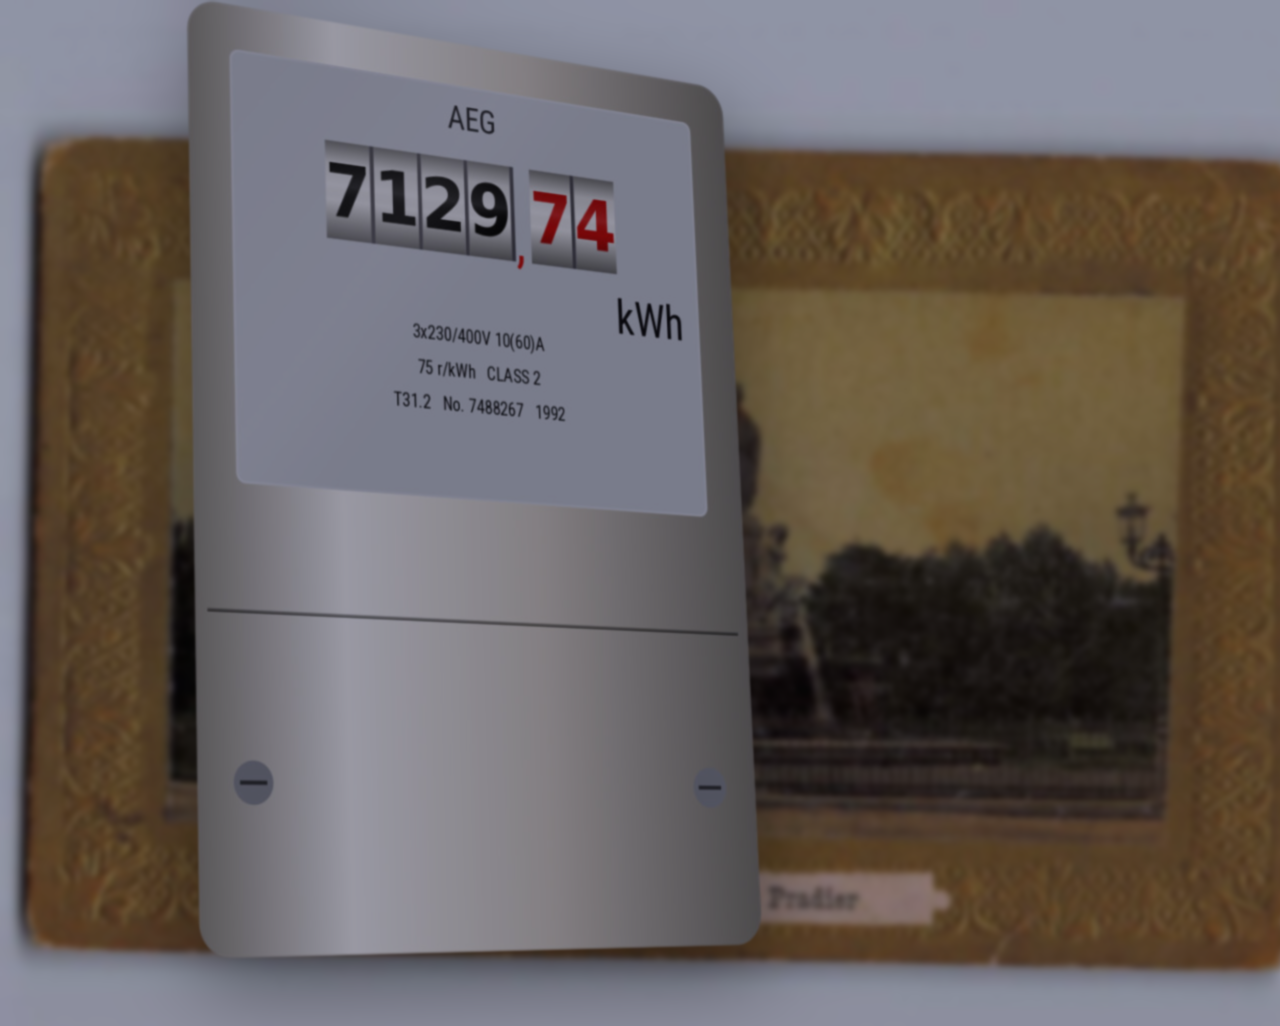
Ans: 7129.74 (kWh)
